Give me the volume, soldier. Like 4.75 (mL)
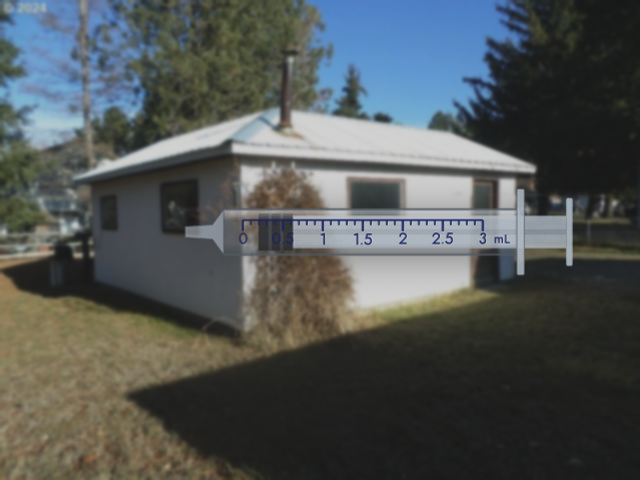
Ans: 0.2 (mL)
